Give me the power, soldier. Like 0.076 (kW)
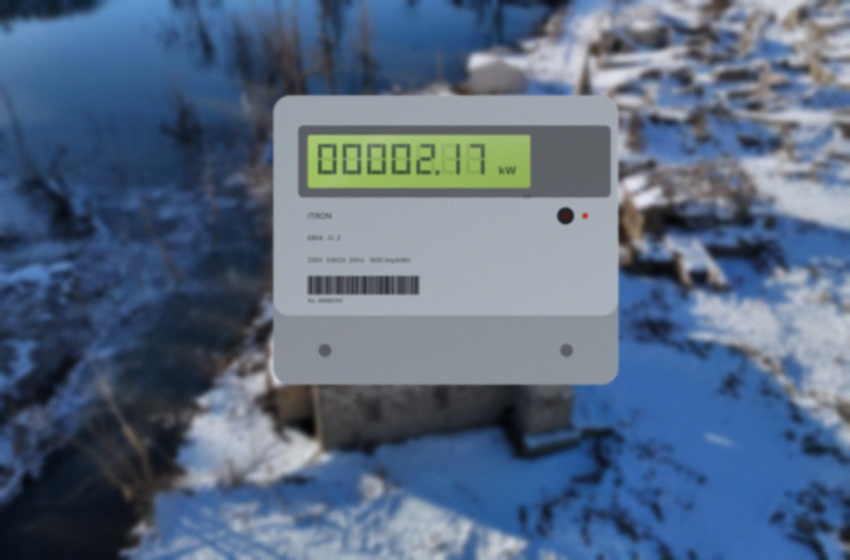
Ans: 2.17 (kW)
